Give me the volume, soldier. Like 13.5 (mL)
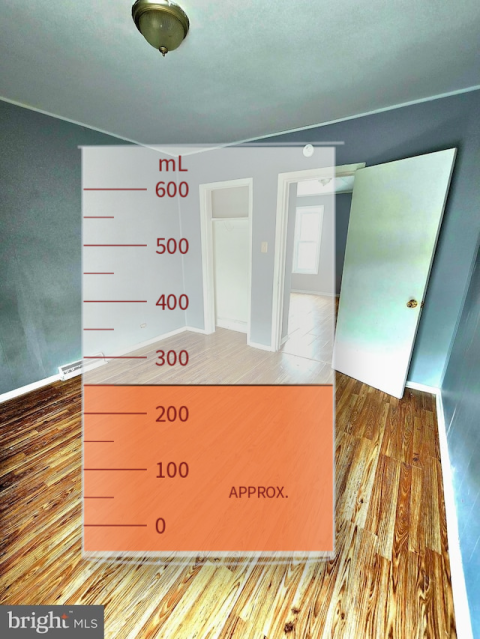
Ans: 250 (mL)
